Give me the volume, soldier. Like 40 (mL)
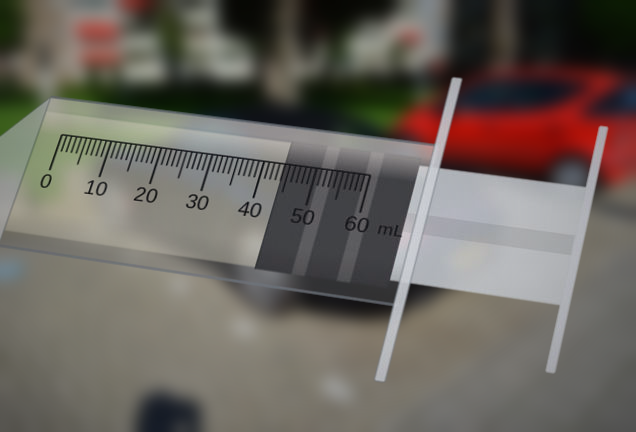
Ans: 44 (mL)
